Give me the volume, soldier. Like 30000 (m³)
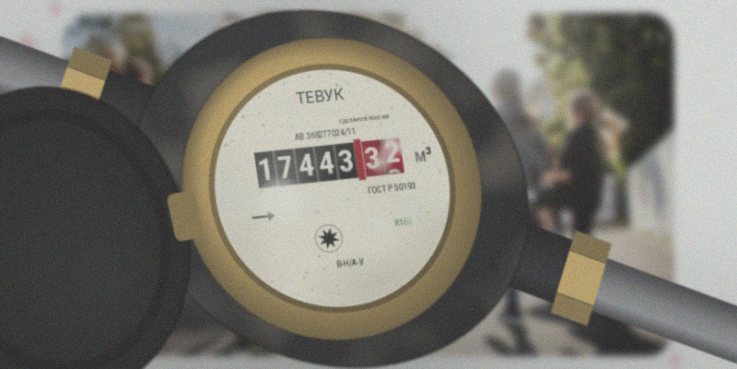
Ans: 17443.32 (m³)
